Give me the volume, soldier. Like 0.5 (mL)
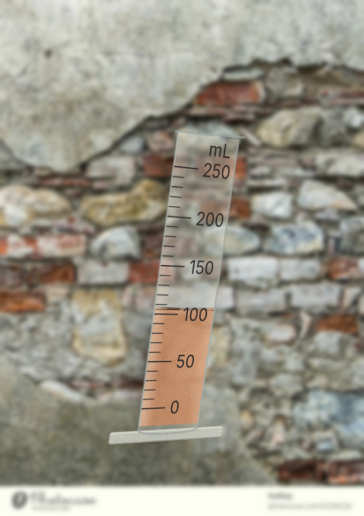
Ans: 105 (mL)
